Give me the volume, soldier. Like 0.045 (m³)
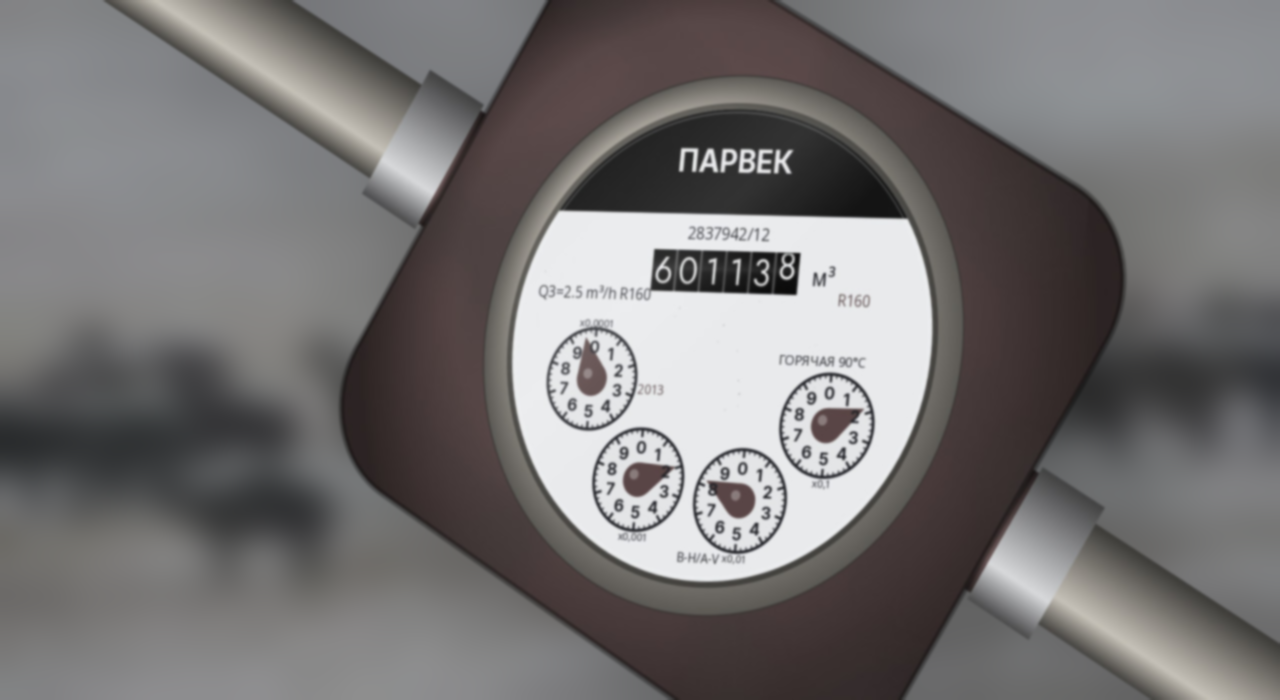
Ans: 601138.1819 (m³)
